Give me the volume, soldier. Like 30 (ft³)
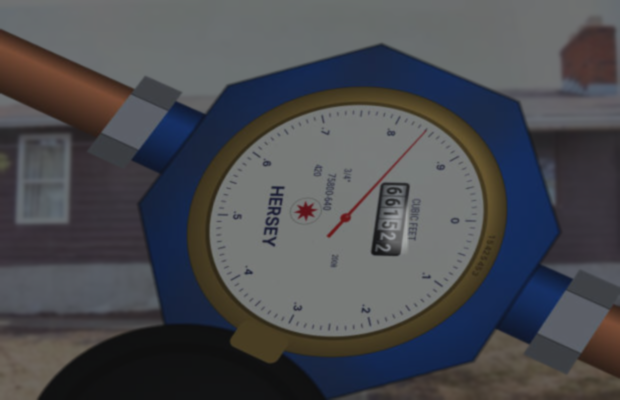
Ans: 661521.84 (ft³)
